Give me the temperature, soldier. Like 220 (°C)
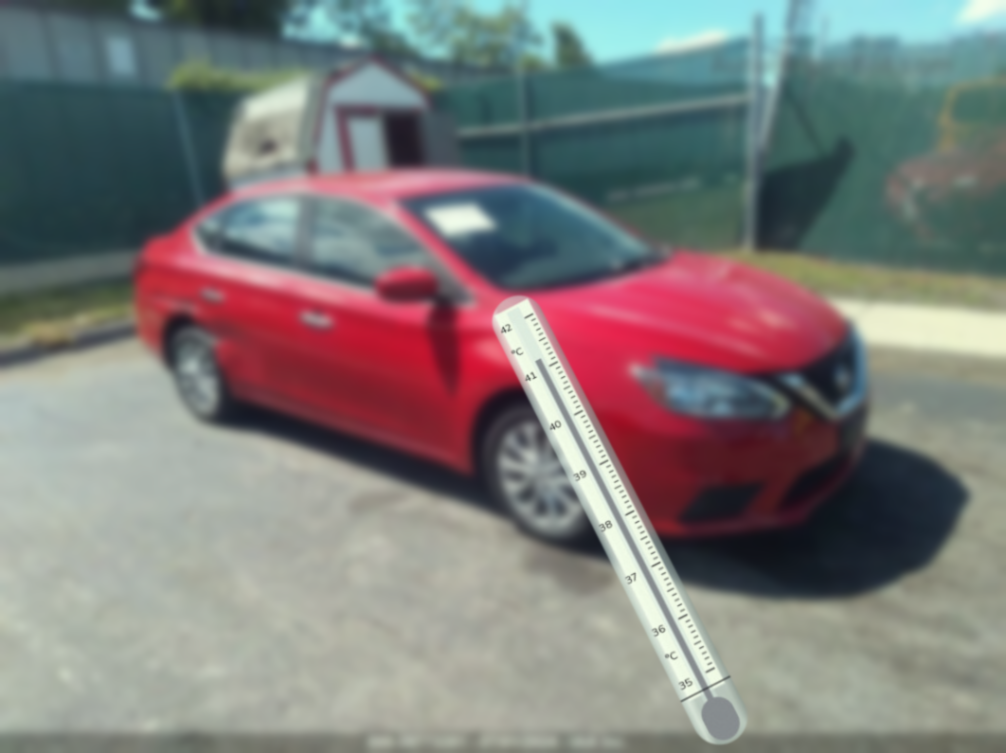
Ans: 41.2 (°C)
